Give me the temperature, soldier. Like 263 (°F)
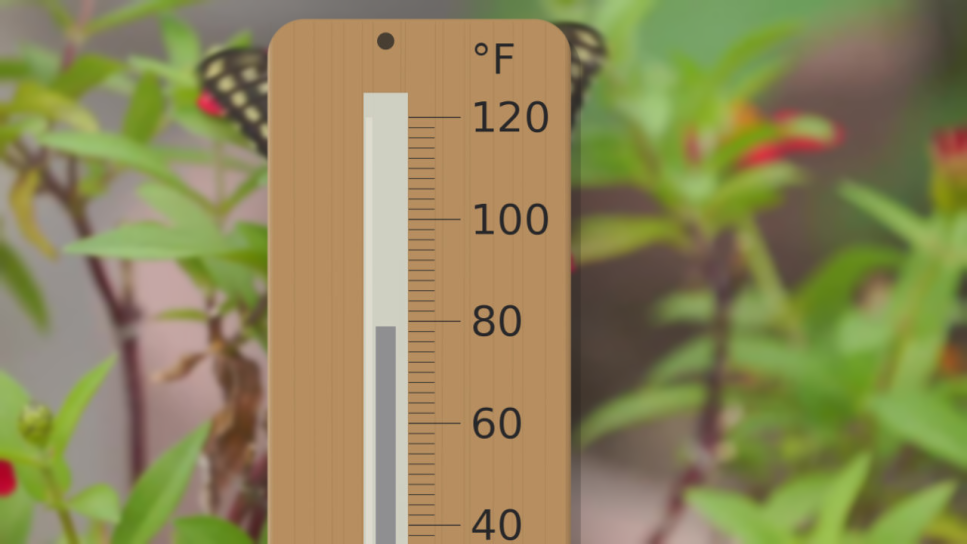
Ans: 79 (°F)
